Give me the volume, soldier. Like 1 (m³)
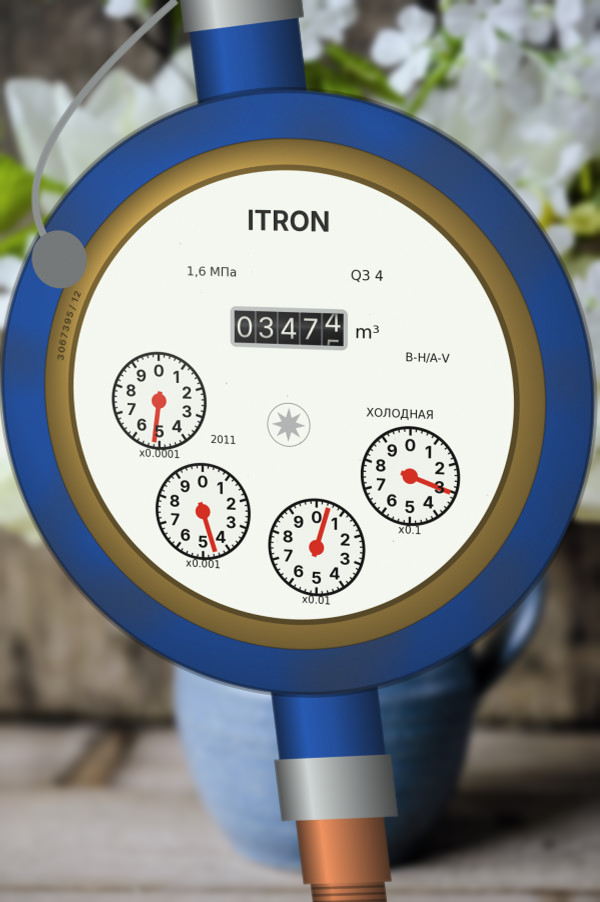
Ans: 3474.3045 (m³)
